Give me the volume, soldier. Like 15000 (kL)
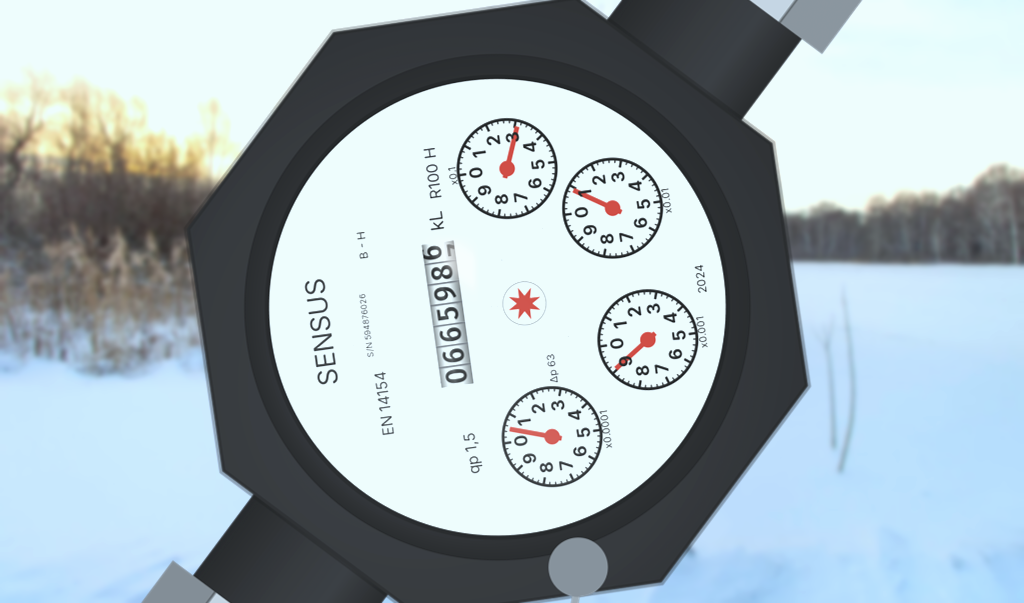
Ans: 665986.3090 (kL)
